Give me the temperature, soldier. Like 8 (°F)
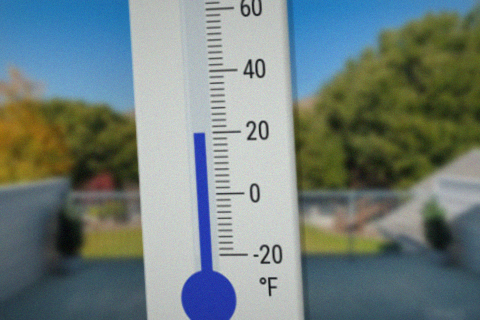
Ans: 20 (°F)
